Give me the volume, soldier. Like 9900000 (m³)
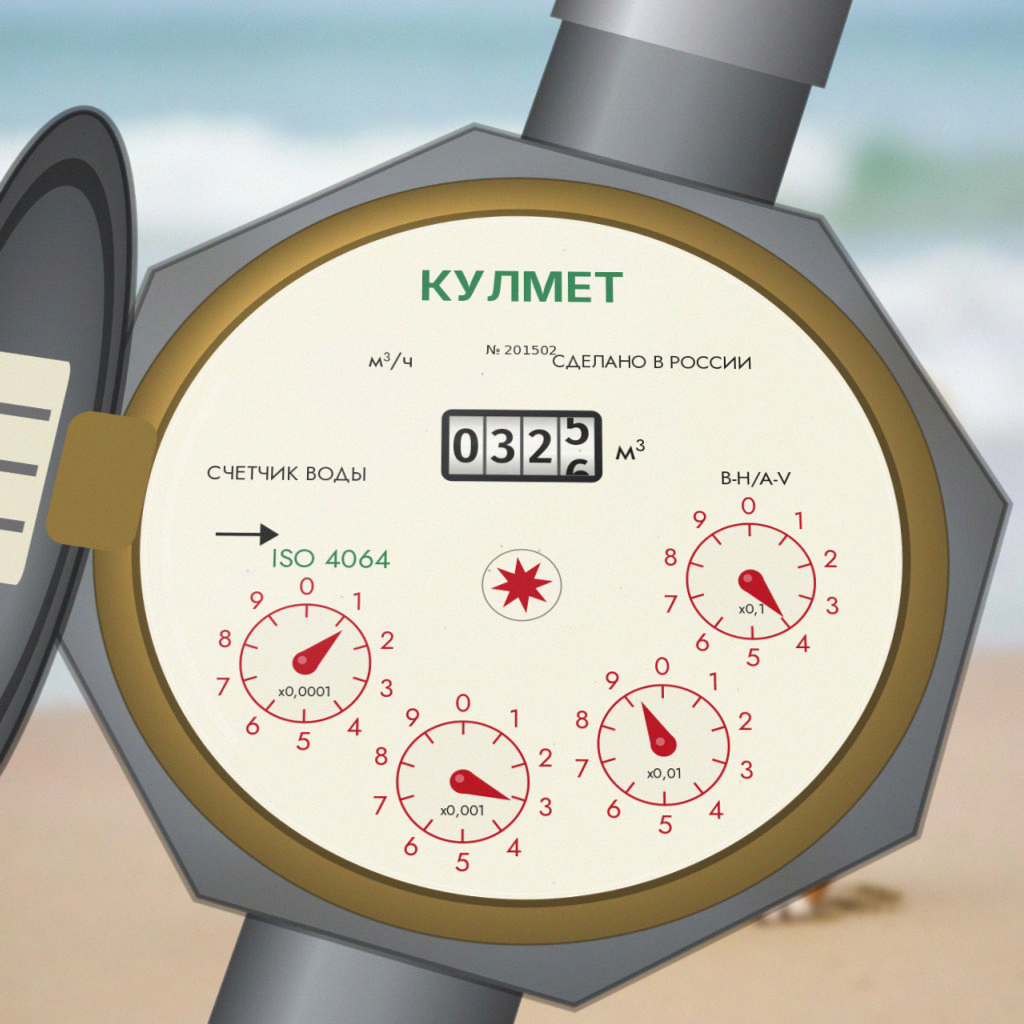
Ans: 325.3931 (m³)
